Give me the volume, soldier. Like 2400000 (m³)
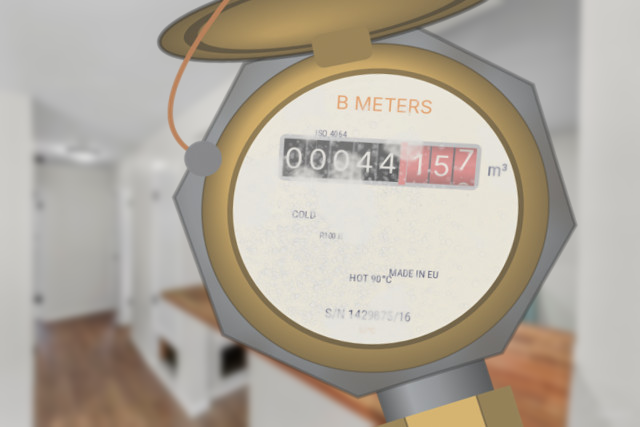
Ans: 44.157 (m³)
